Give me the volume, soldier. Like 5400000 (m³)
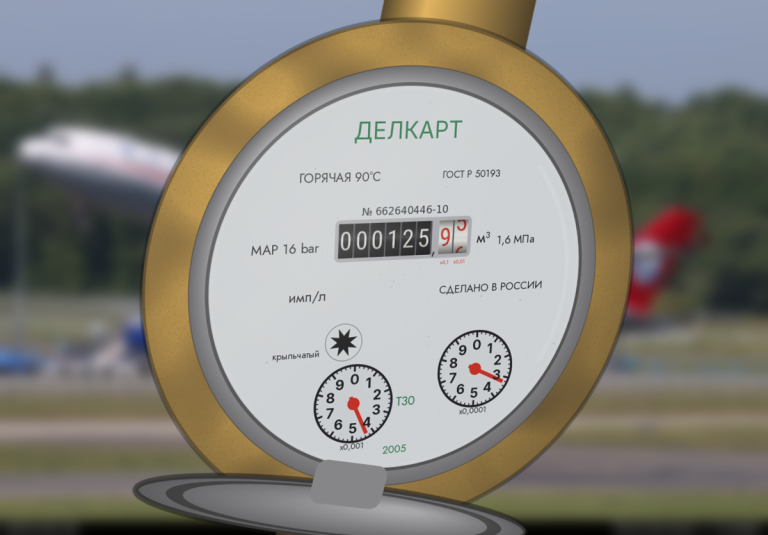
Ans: 125.9543 (m³)
